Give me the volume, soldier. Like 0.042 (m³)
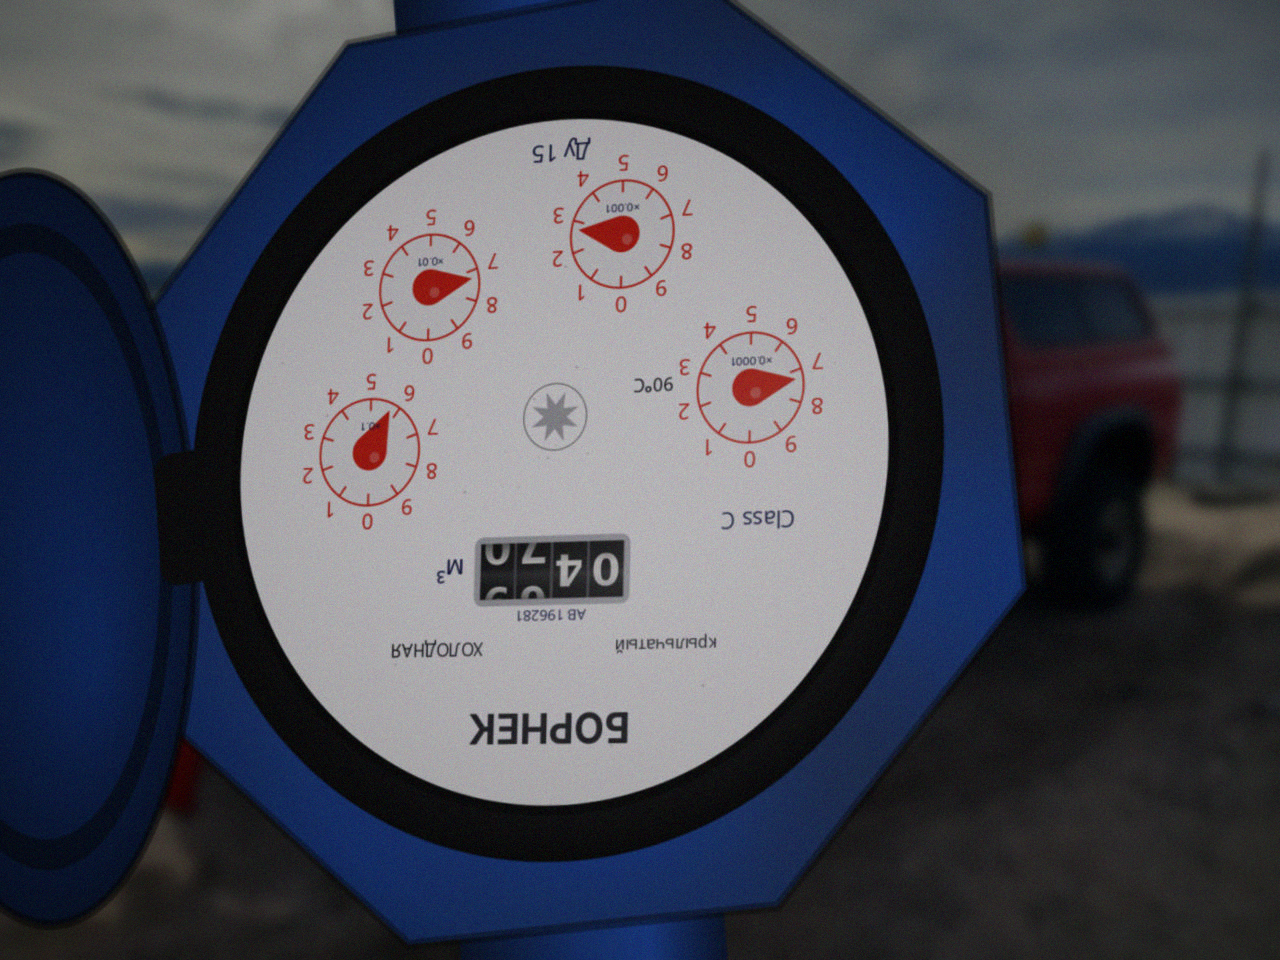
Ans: 469.5727 (m³)
